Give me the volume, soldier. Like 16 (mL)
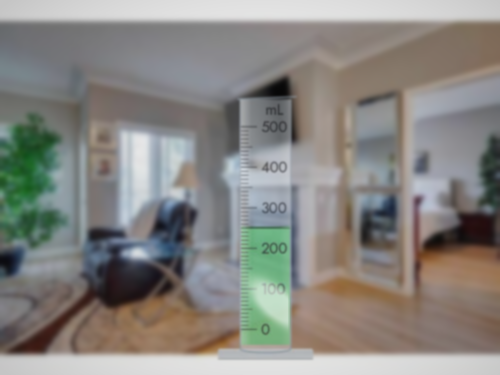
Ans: 250 (mL)
